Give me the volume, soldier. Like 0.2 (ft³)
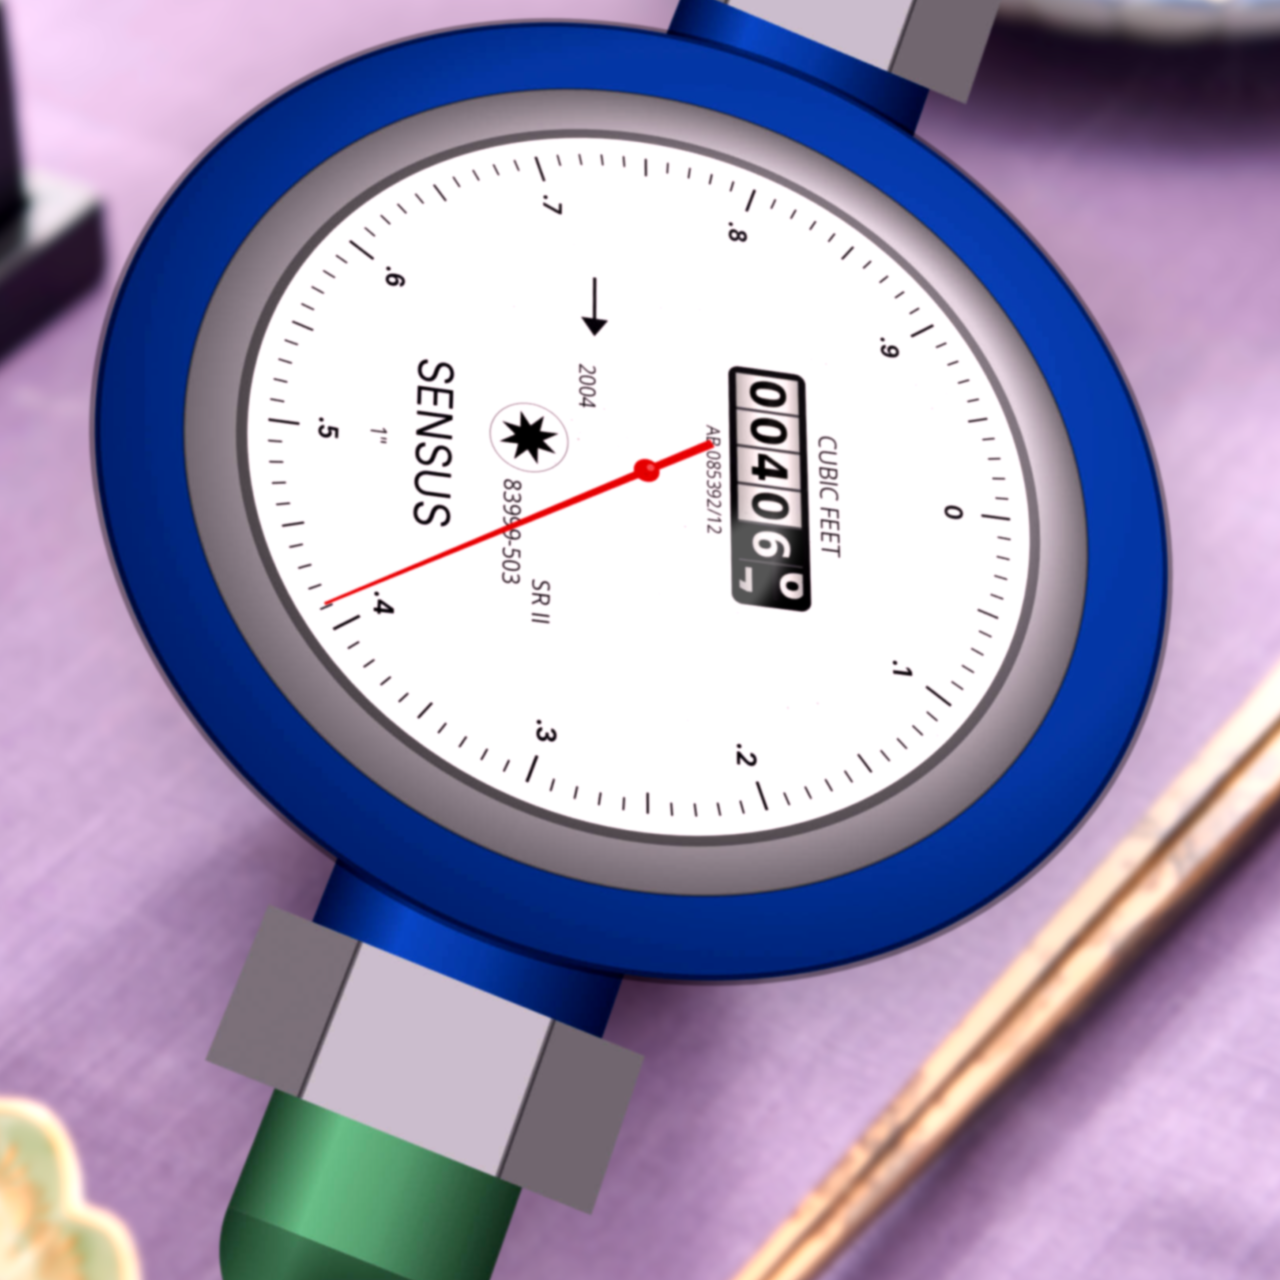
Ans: 4066.41 (ft³)
